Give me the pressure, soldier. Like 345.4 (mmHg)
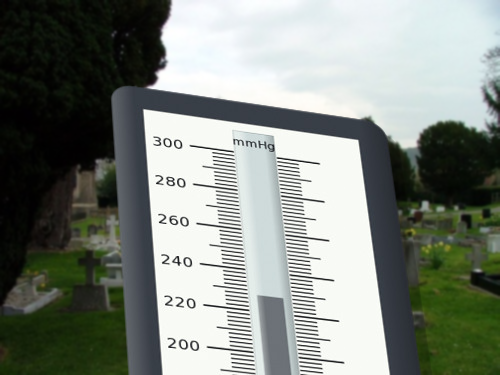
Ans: 228 (mmHg)
